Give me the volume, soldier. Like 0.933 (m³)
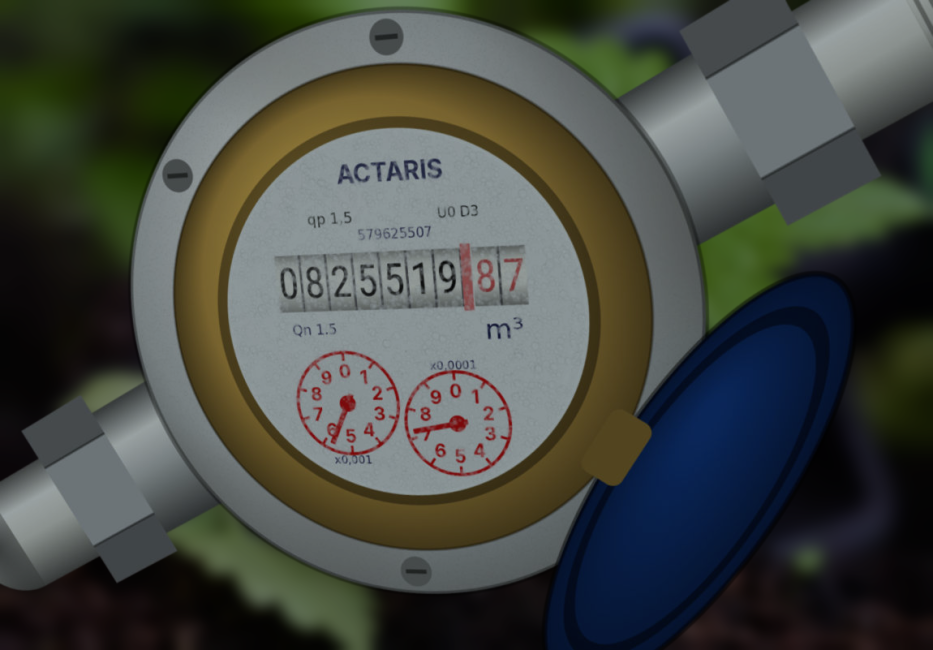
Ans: 825519.8757 (m³)
